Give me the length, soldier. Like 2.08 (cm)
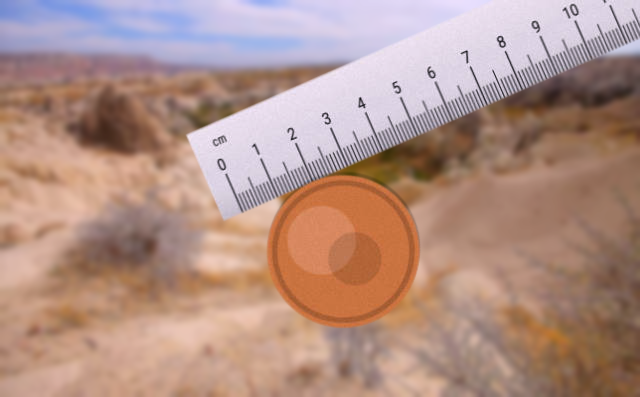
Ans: 4 (cm)
